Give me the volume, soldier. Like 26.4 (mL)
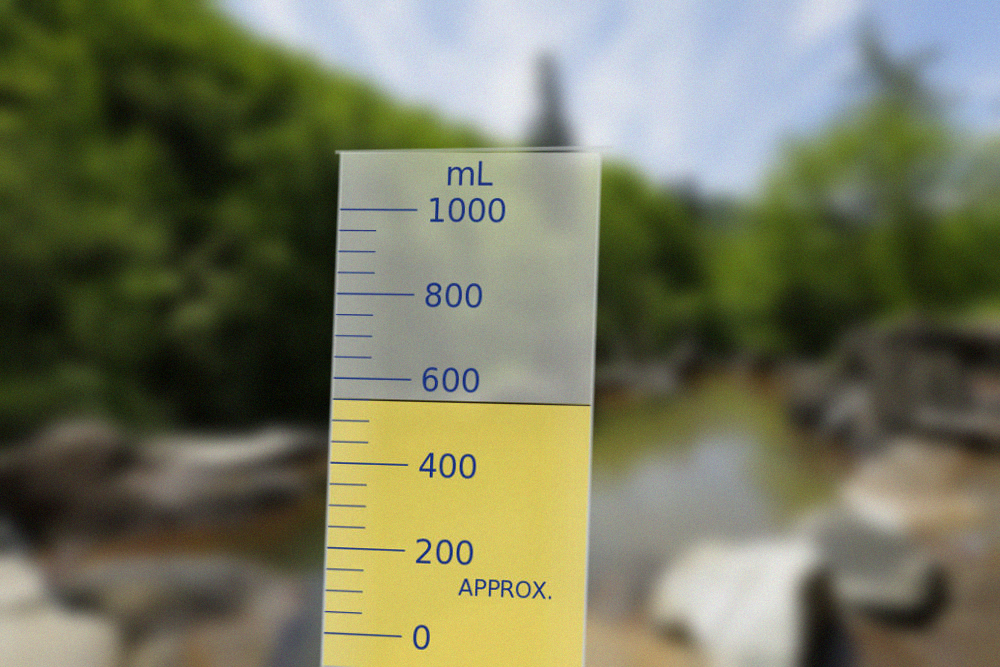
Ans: 550 (mL)
